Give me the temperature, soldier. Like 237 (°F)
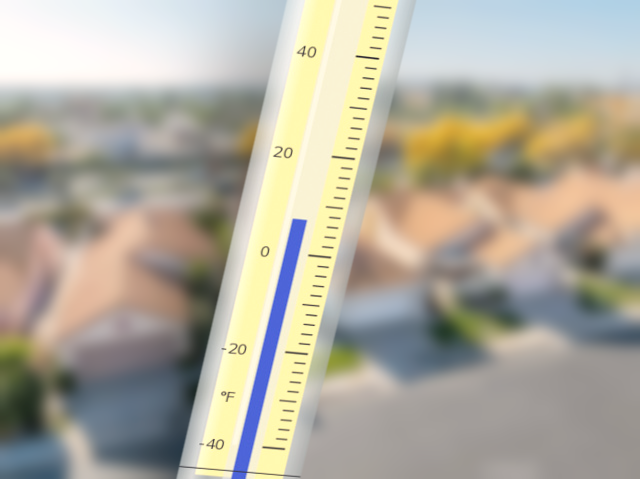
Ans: 7 (°F)
